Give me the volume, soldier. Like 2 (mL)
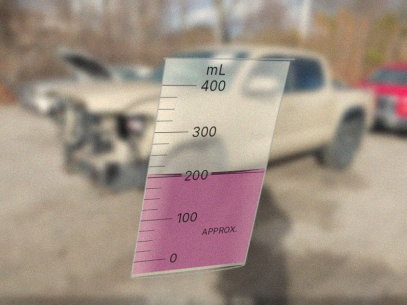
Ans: 200 (mL)
